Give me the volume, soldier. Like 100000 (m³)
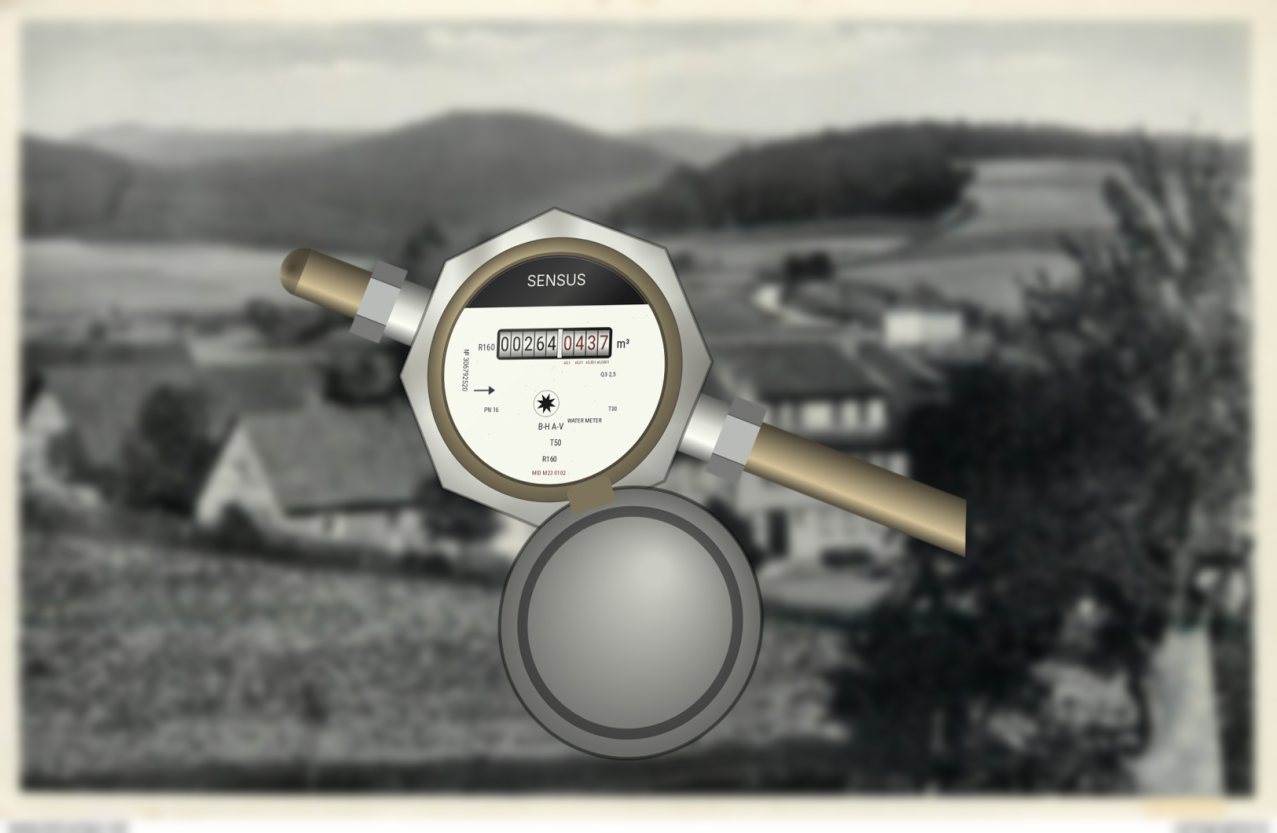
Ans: 264.0437 (m³)
